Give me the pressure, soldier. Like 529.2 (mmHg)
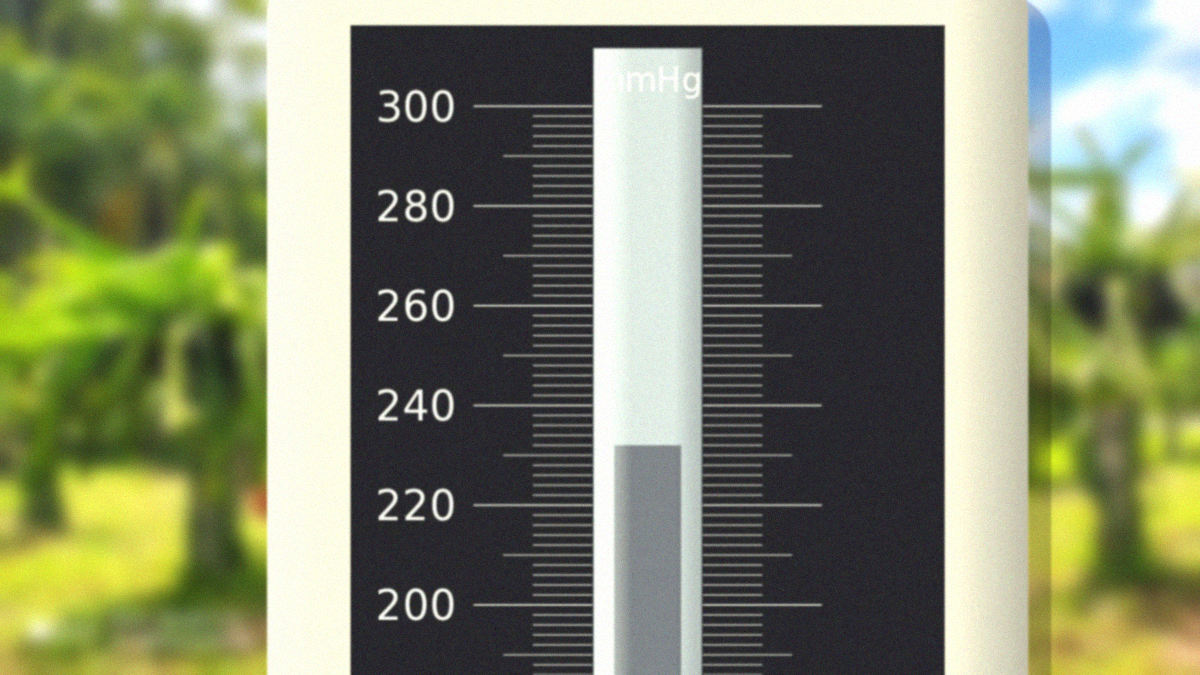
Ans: 232 (mmHg)
